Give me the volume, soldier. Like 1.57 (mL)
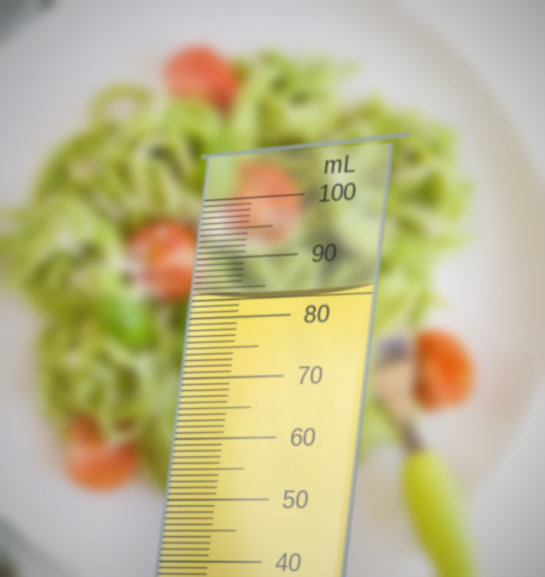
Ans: 83 (mL)
